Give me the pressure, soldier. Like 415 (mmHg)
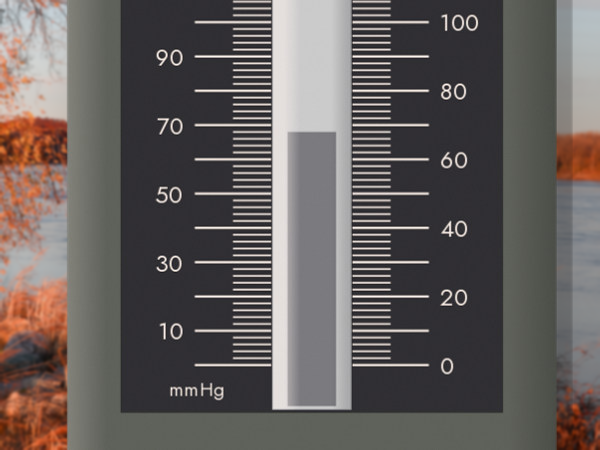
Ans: 68 (mmHg)
